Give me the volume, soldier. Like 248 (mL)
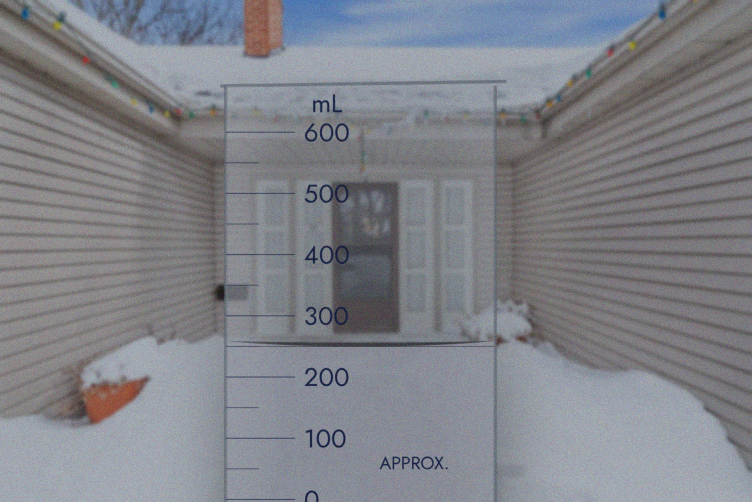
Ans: 250 (mL)
